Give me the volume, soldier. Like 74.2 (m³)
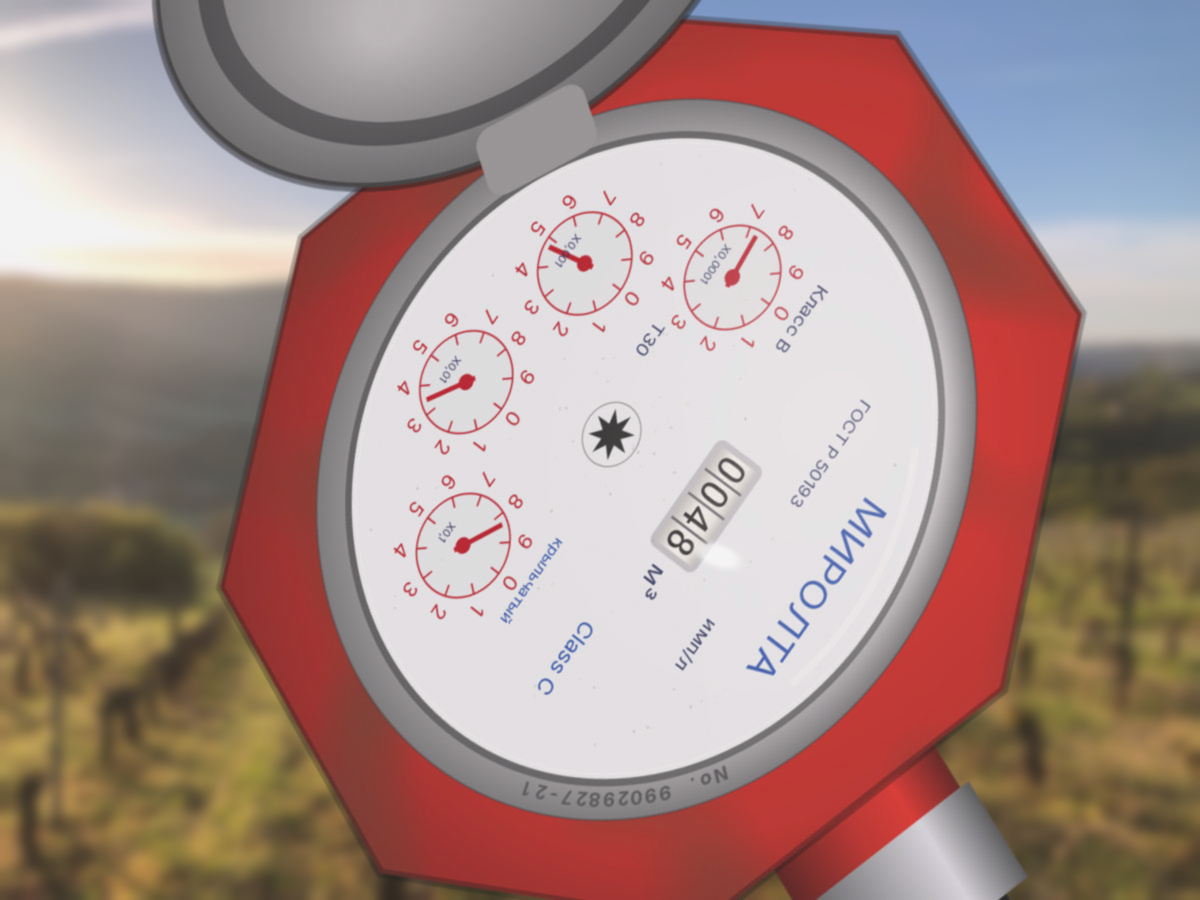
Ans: 48.8347 (m³)
